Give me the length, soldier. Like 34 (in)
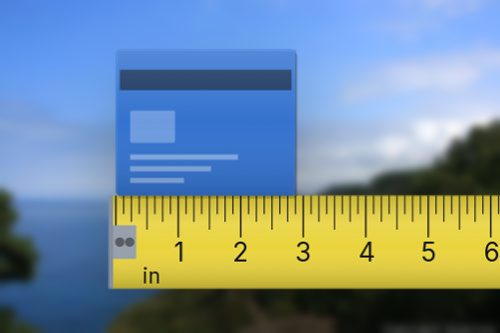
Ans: 2.875 (in)
